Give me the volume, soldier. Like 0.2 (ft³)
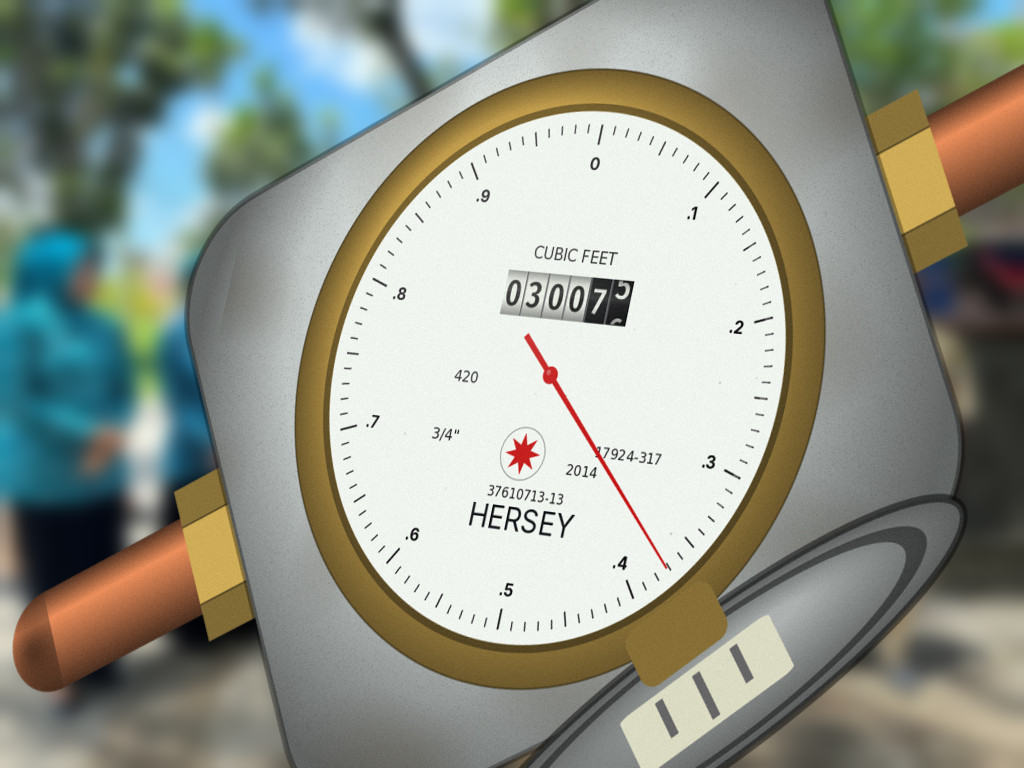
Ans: 30075.37 (ft³)
